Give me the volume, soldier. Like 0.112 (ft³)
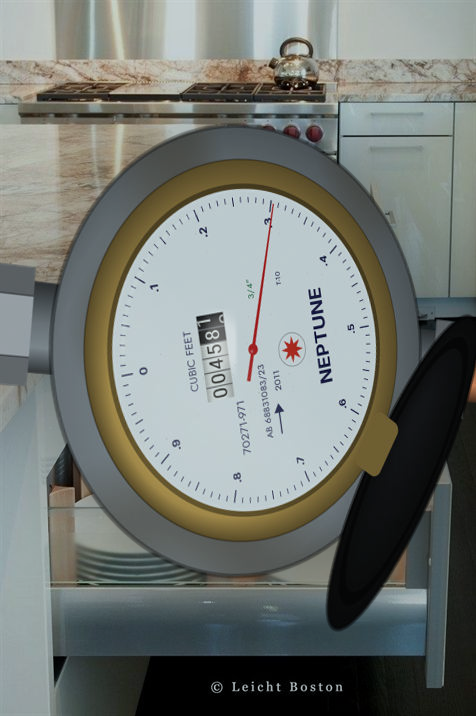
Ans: 4581.30 (ft³)
